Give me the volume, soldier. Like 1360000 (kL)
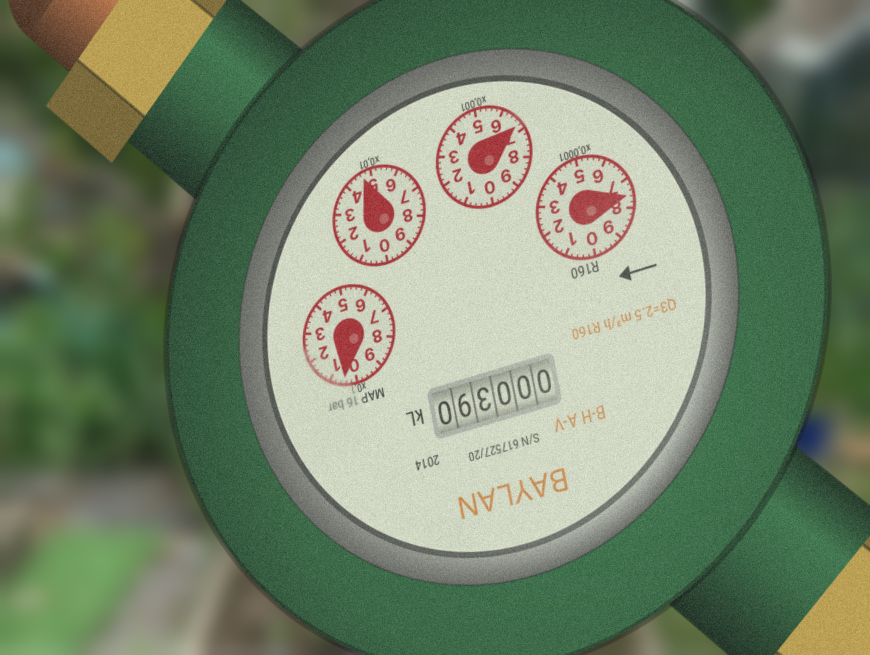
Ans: 390.0467 (kL)
